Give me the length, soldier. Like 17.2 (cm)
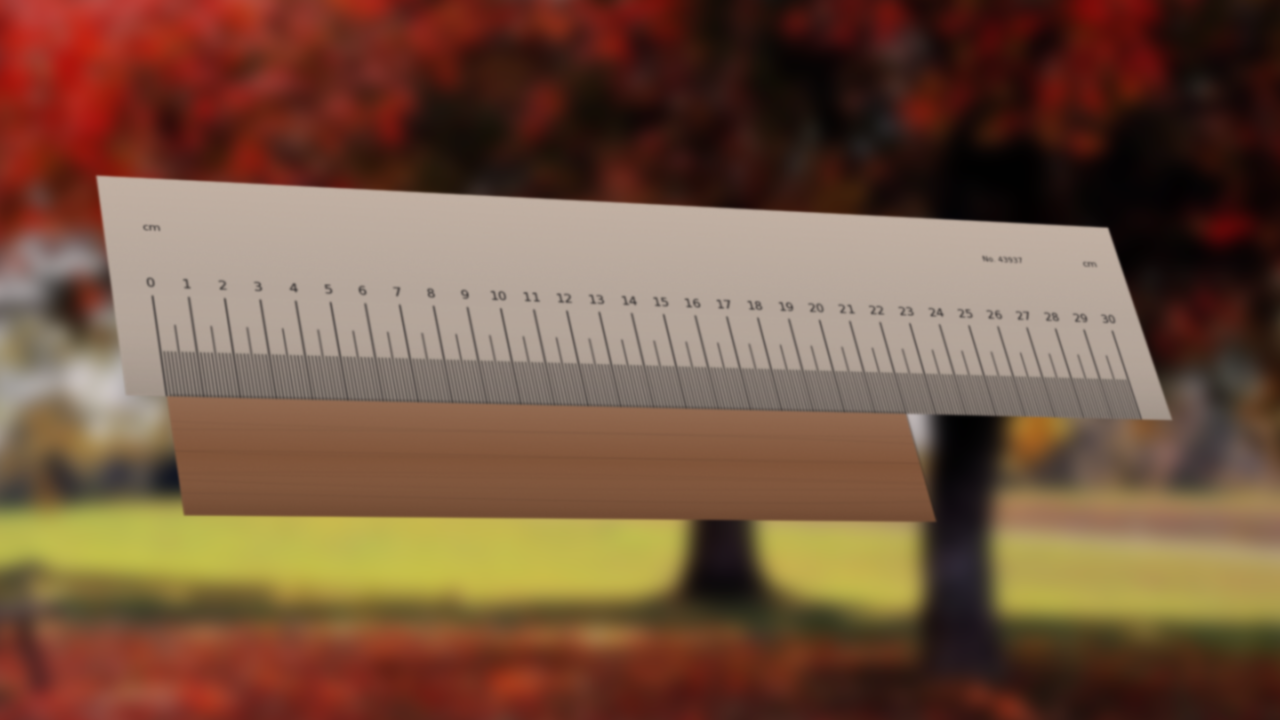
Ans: 22 (cm)
